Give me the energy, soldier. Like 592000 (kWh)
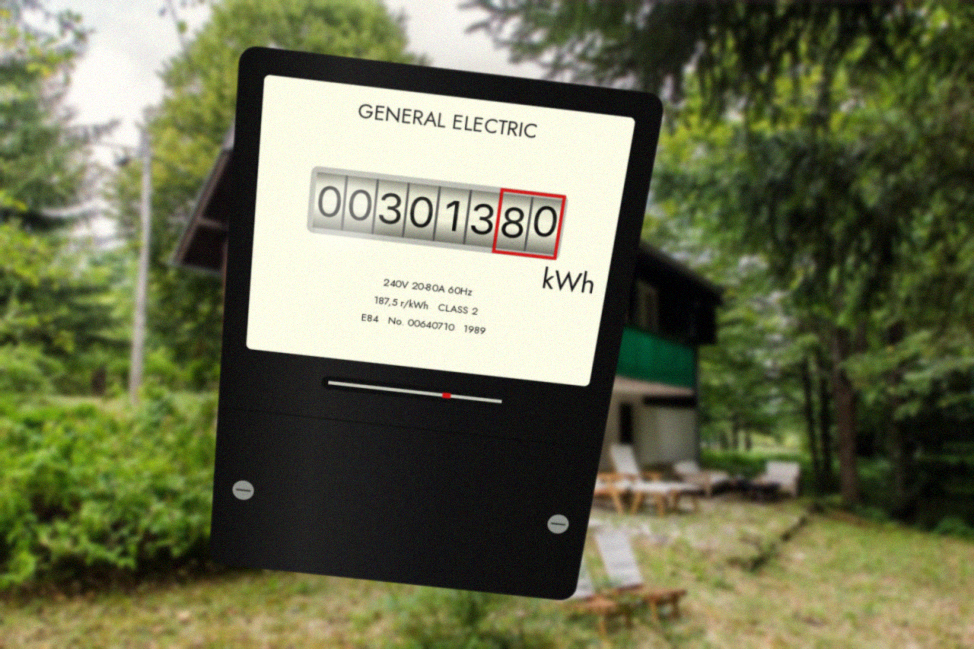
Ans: 3013.80 (kWh)
